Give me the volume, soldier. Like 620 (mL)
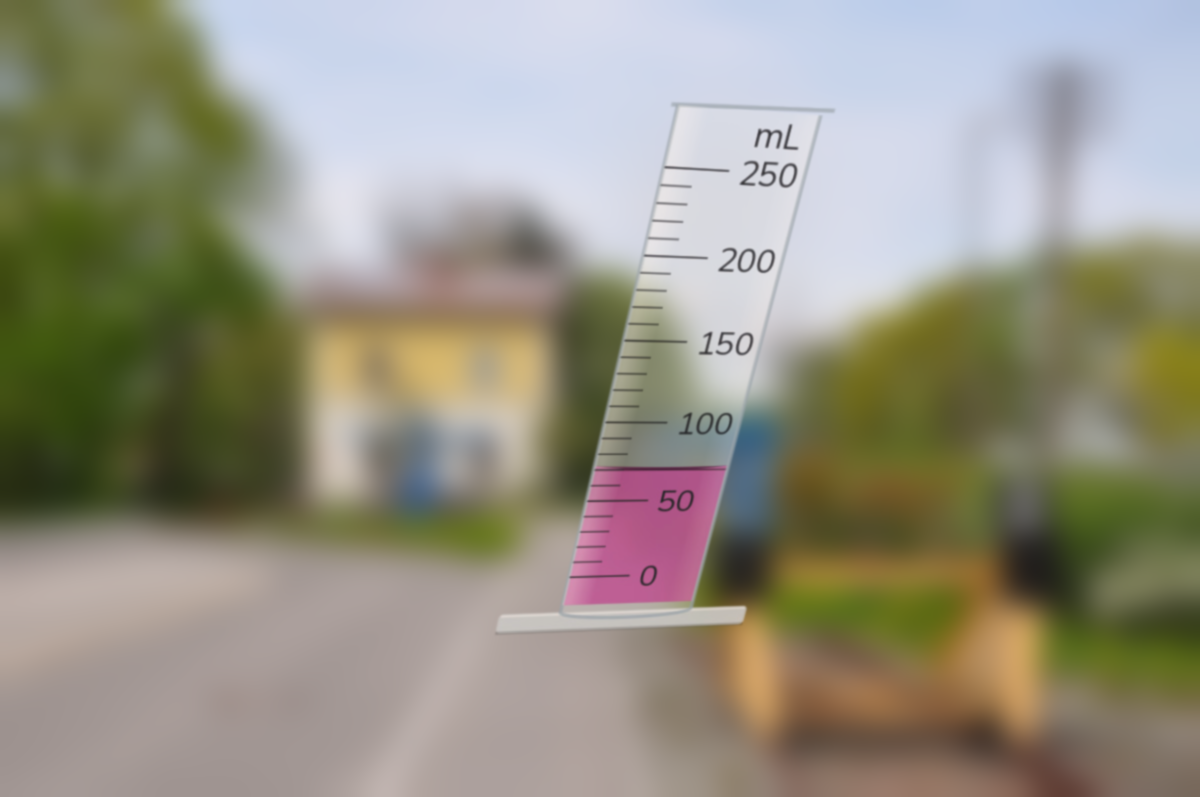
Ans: 70 (mL)
